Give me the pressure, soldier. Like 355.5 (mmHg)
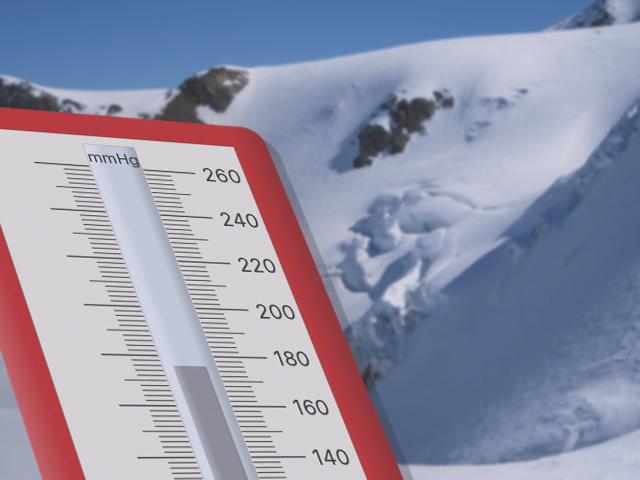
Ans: 176 (mmHg)
